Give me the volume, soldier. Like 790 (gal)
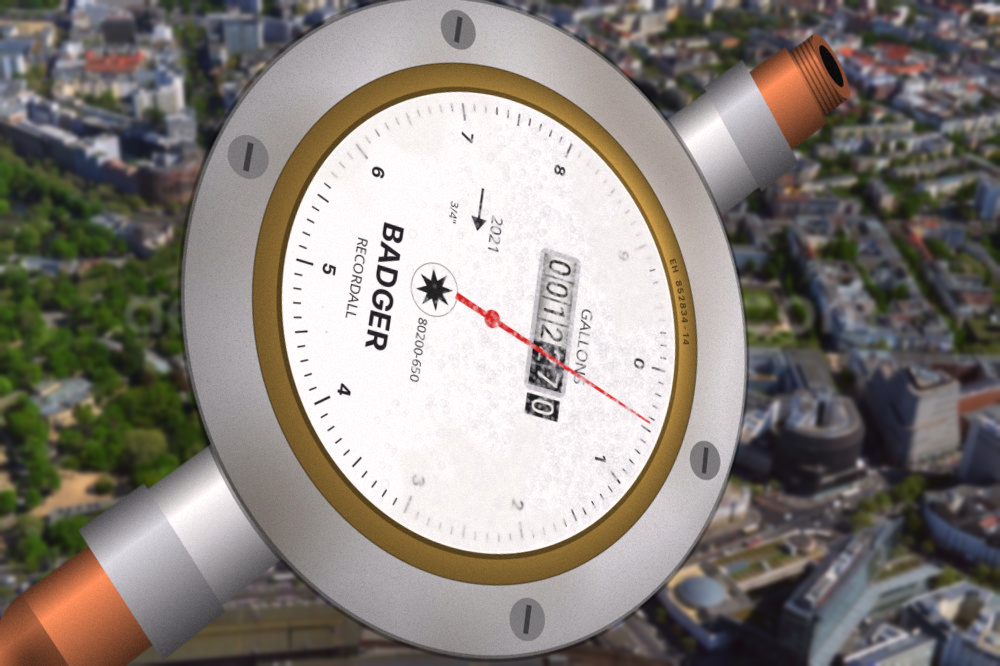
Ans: 12270.4 (gal)
